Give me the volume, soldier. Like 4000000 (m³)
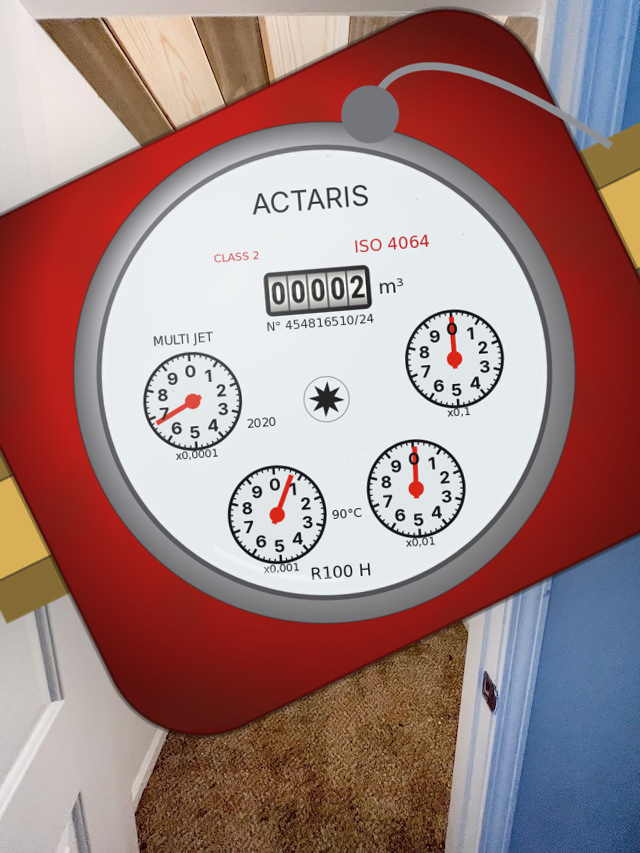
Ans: 2.0006 (m³)
